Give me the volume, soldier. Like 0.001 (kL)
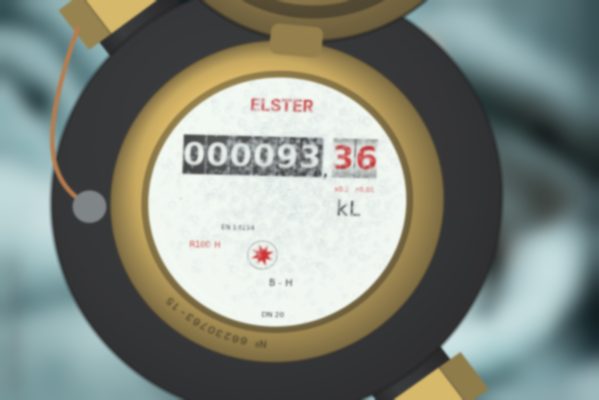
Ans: 93.36 (kL)
